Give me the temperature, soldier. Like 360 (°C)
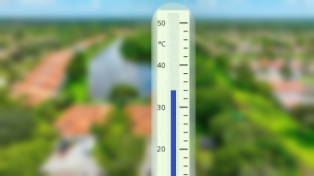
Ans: 34 (°C)
